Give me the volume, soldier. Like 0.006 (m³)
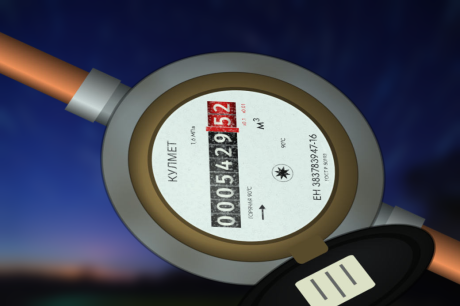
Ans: 5429.52 (m³)
